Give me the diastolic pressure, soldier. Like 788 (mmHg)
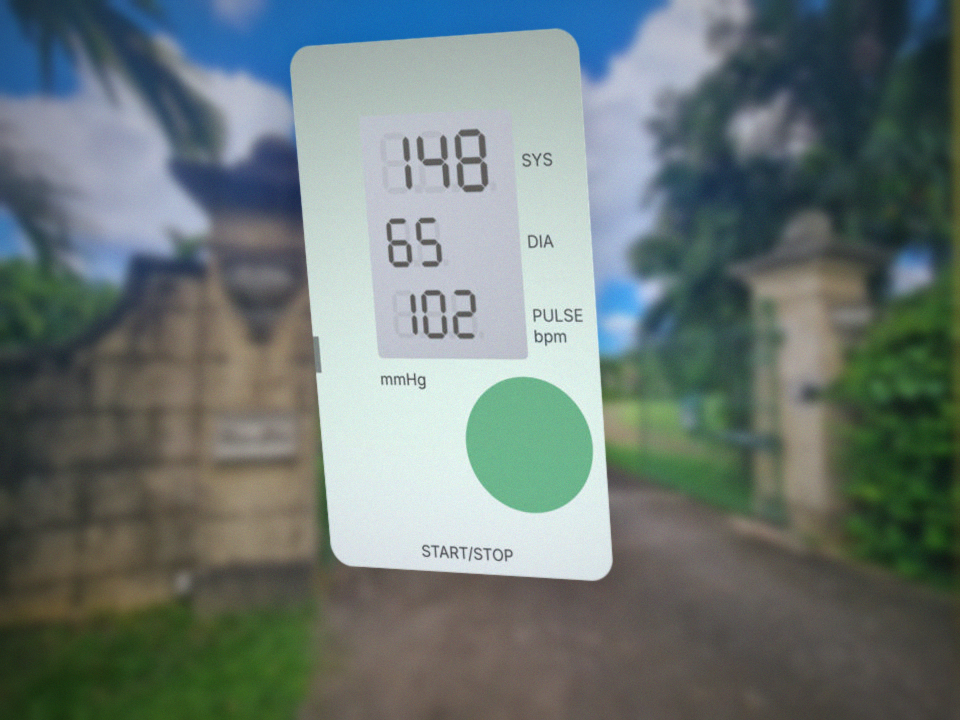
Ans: 65 (mmHg)
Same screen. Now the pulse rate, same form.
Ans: 102 (bpm)
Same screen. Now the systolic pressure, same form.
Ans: 148 (mmHg)
